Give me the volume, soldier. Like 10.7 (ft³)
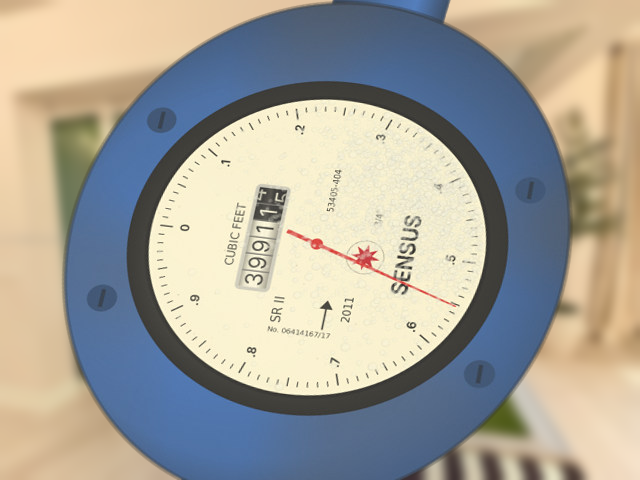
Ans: 399114.55 (ft³)
